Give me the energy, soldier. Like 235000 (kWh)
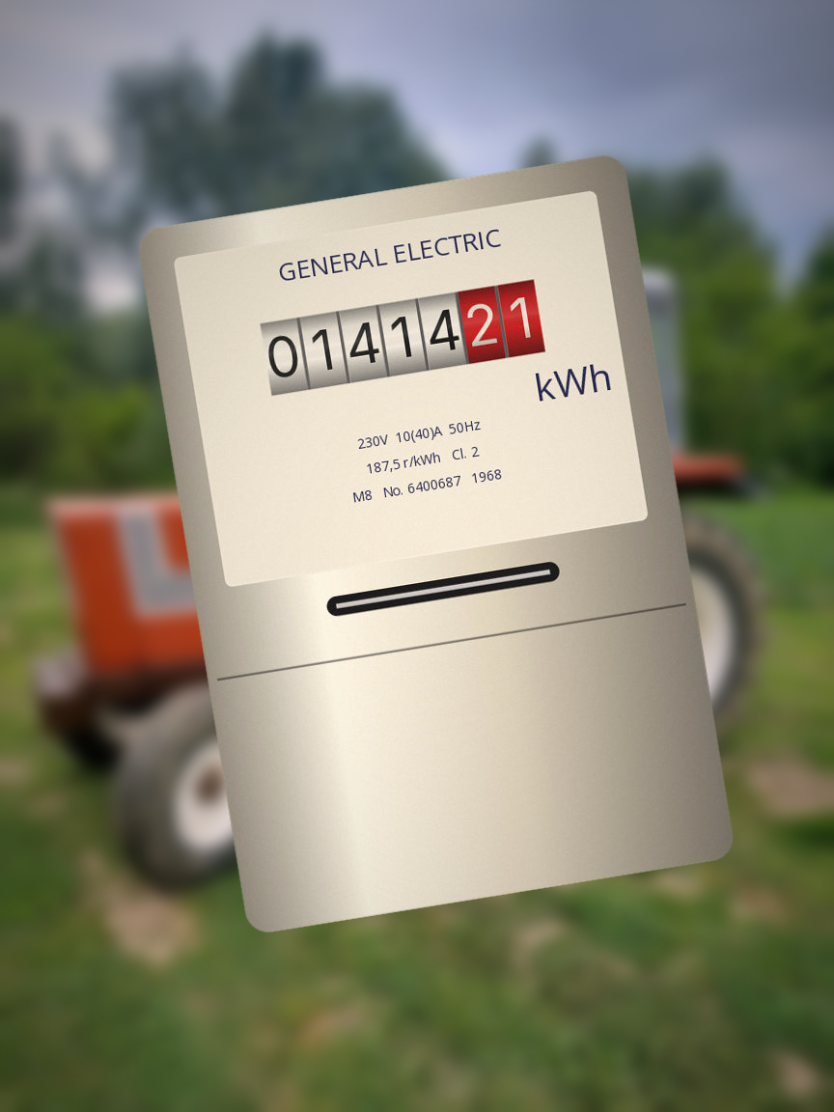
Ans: 1414.21 (kWh)
